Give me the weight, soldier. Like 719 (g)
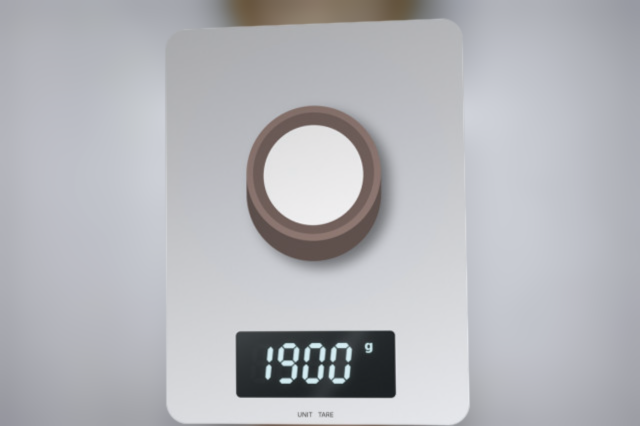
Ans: 1900 (g)
